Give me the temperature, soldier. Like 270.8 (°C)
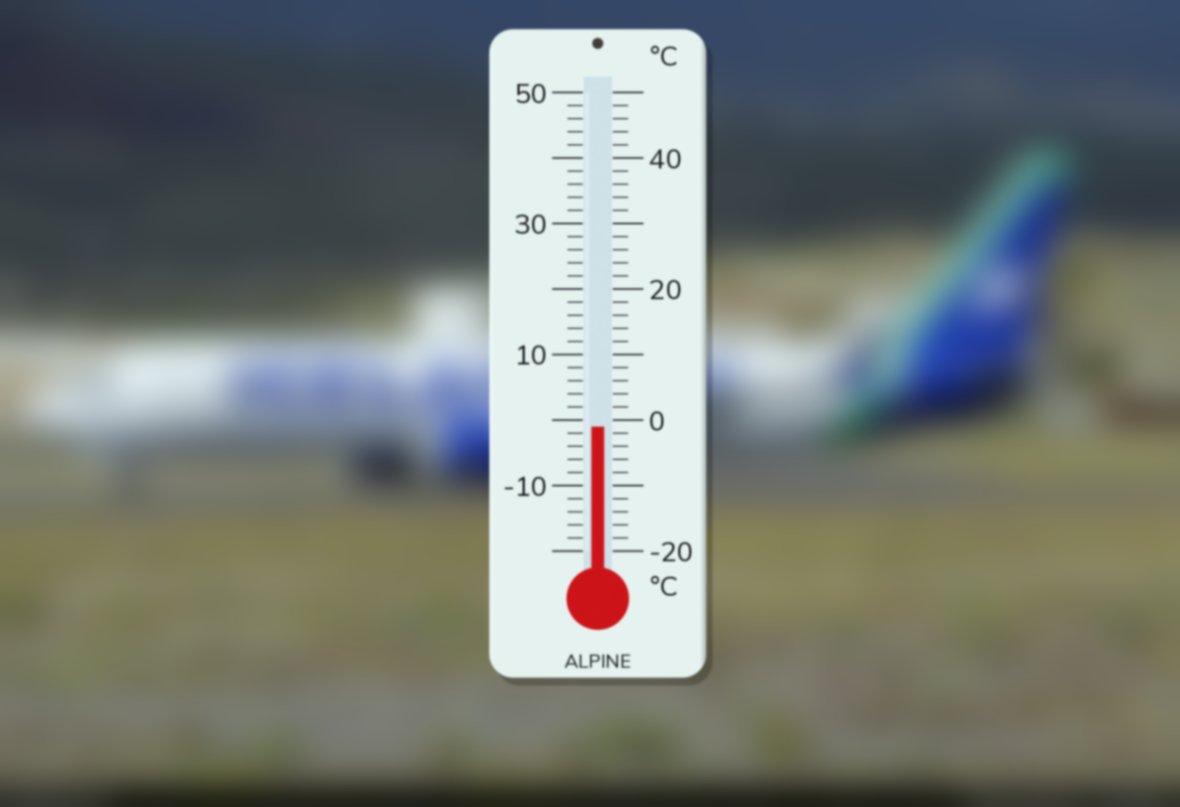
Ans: -1 (°C)
